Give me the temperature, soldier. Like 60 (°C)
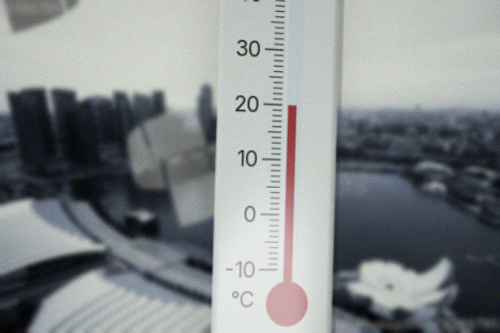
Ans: 20 (°C)
